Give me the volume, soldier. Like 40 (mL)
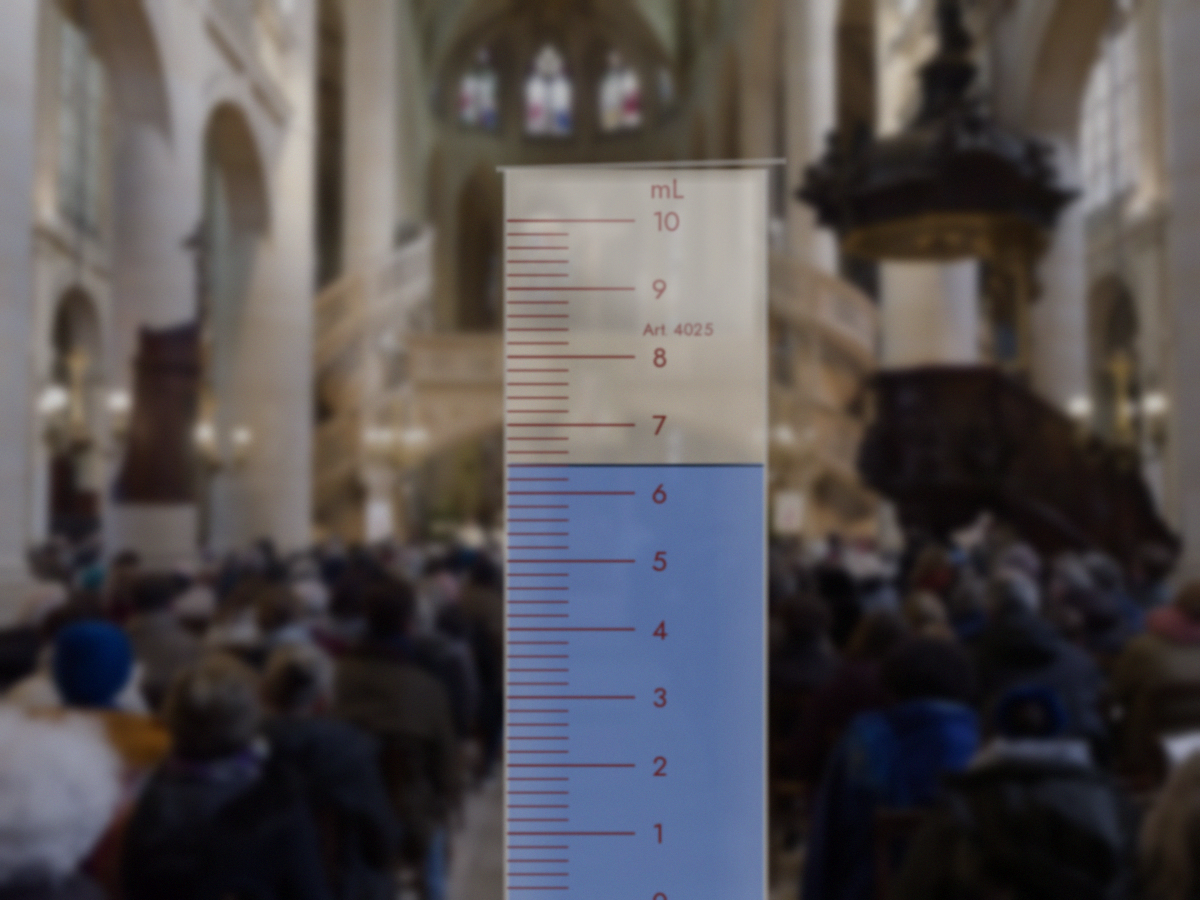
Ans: 6.4 (mL)
